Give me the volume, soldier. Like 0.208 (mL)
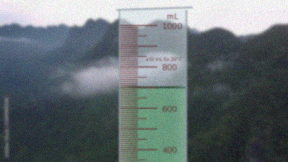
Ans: 700 (mL)
